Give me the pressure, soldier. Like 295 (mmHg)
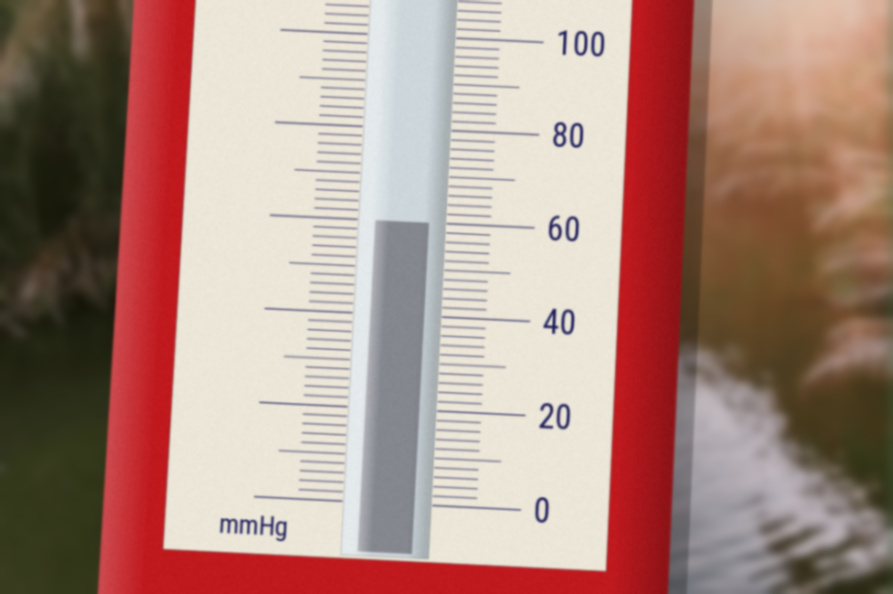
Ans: 60 (mmHg)
